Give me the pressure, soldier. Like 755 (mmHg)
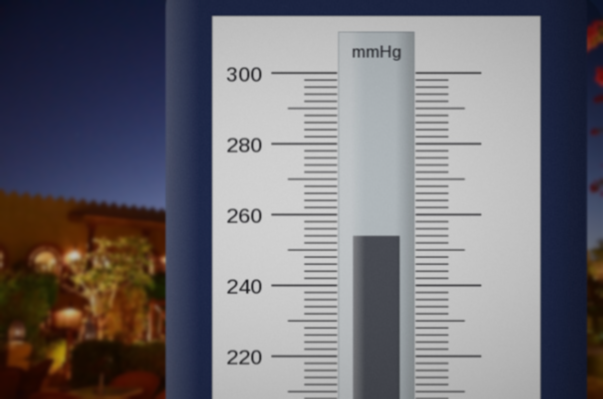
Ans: 254 (mmHg)
